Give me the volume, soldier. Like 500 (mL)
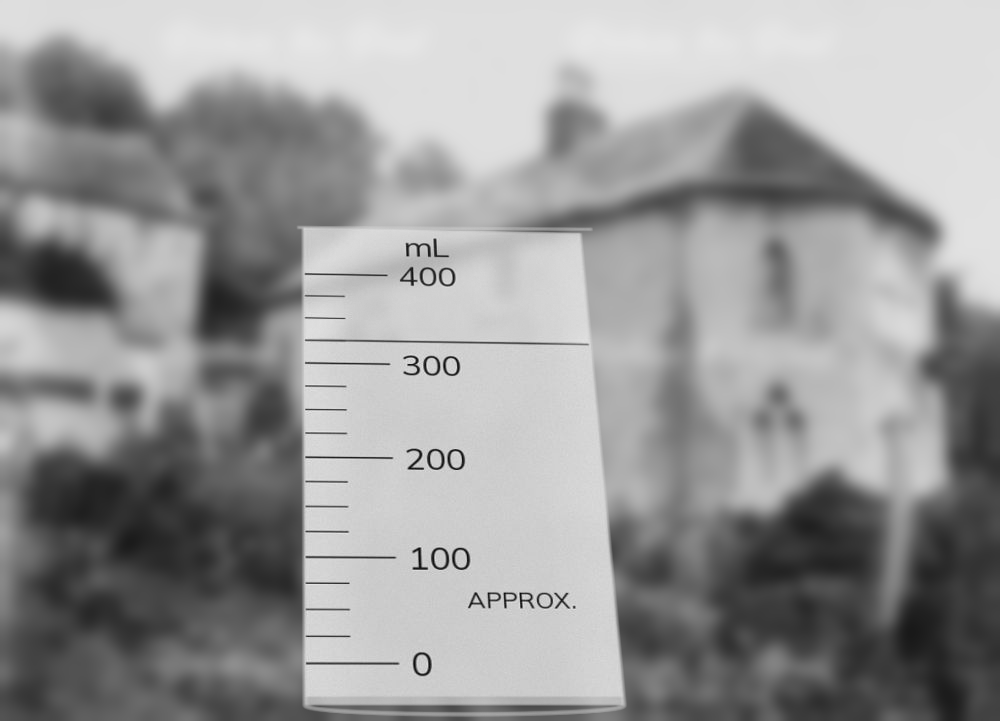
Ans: 325 (mL)
